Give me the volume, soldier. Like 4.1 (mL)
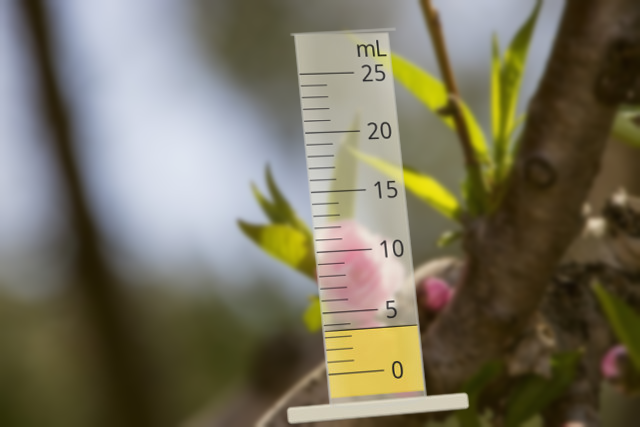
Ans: 3.5 (mL)
